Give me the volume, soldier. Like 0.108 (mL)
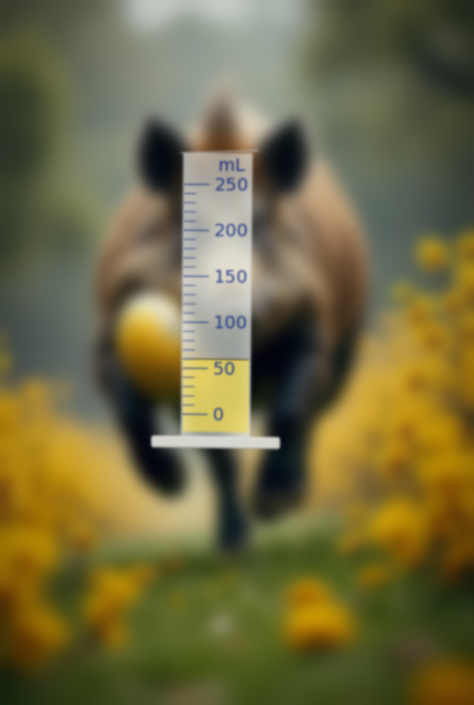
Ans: 60 (mL)
